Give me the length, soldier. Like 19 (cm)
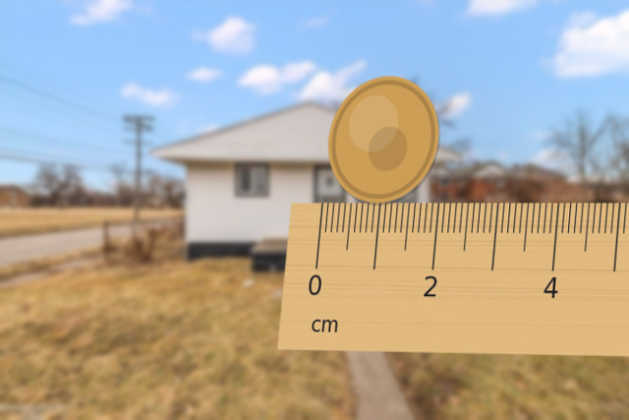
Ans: 1.9 (cm)
